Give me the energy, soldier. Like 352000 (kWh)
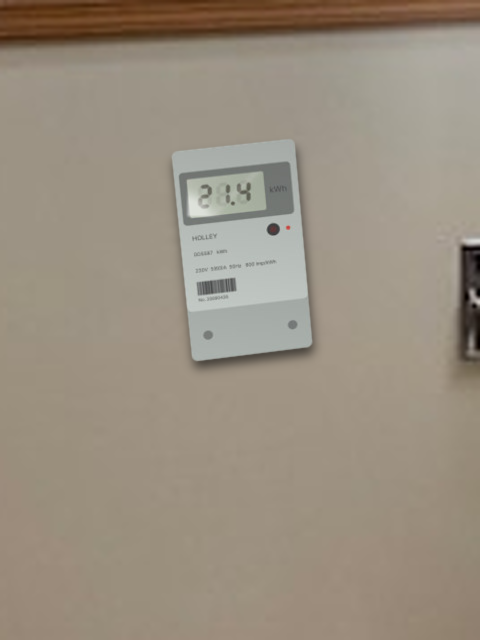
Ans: 21.4 (kWh)
